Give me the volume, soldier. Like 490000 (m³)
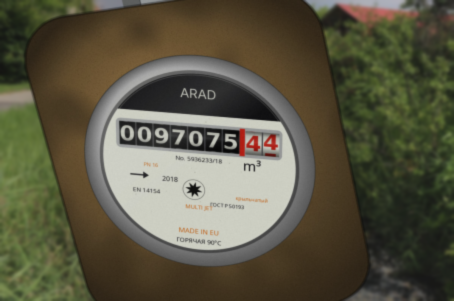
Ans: 97075.44 (m³)
